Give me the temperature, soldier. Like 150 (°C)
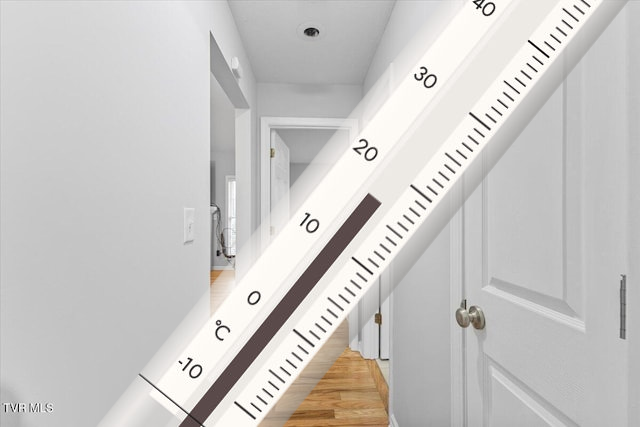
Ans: 16.5 (°C)
